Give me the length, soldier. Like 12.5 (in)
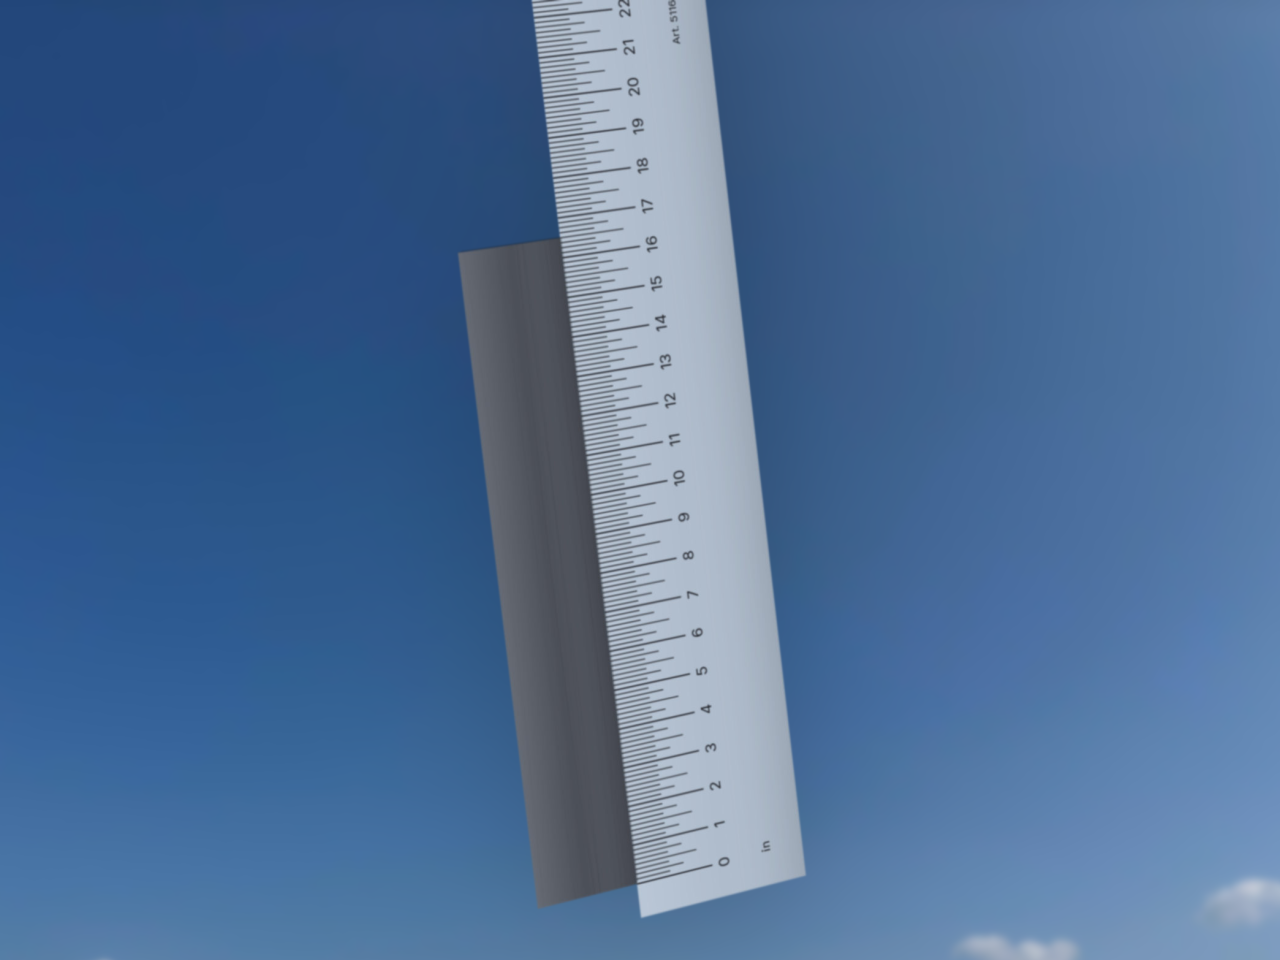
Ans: 16.5 (in)
